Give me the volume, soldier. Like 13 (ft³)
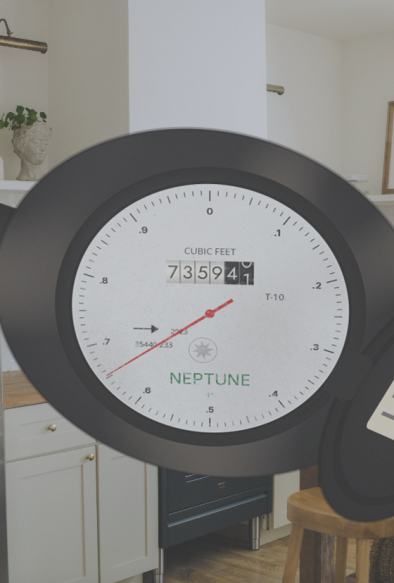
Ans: 735940.65 (ft³)
